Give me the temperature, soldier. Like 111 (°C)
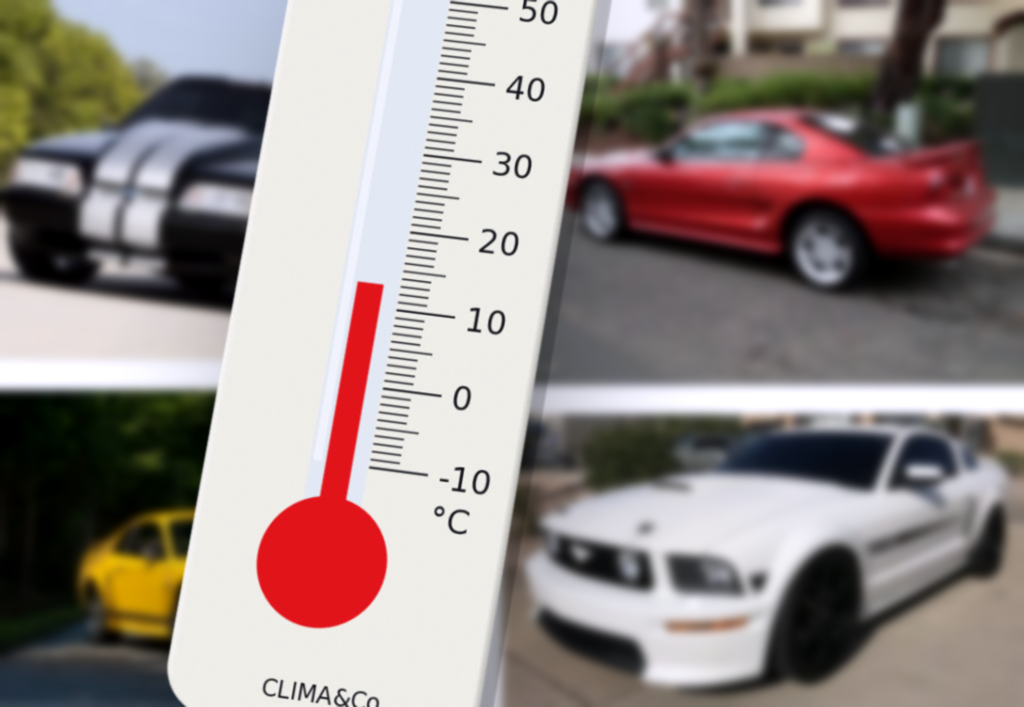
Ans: 13 (°C)
